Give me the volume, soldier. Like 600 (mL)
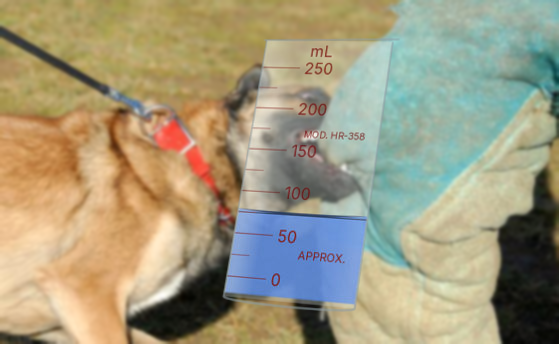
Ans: 75 (mL)
